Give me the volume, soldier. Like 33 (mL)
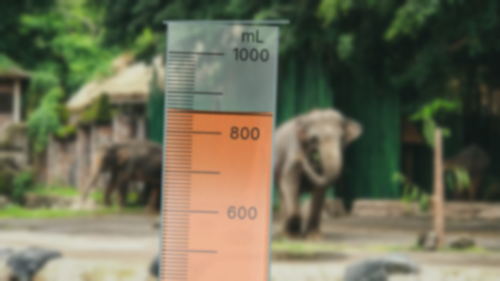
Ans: 850 (mL)
